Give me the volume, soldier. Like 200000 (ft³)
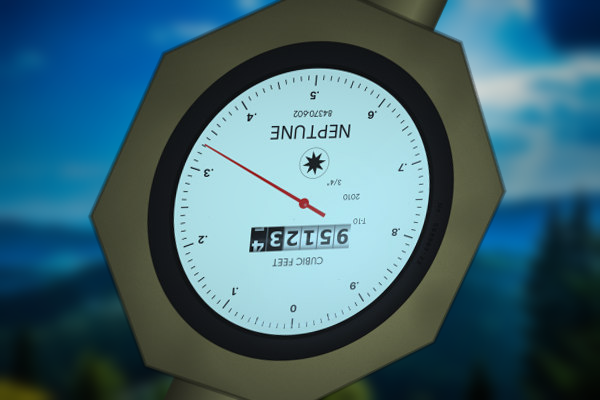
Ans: 951234.33 (ft³)
